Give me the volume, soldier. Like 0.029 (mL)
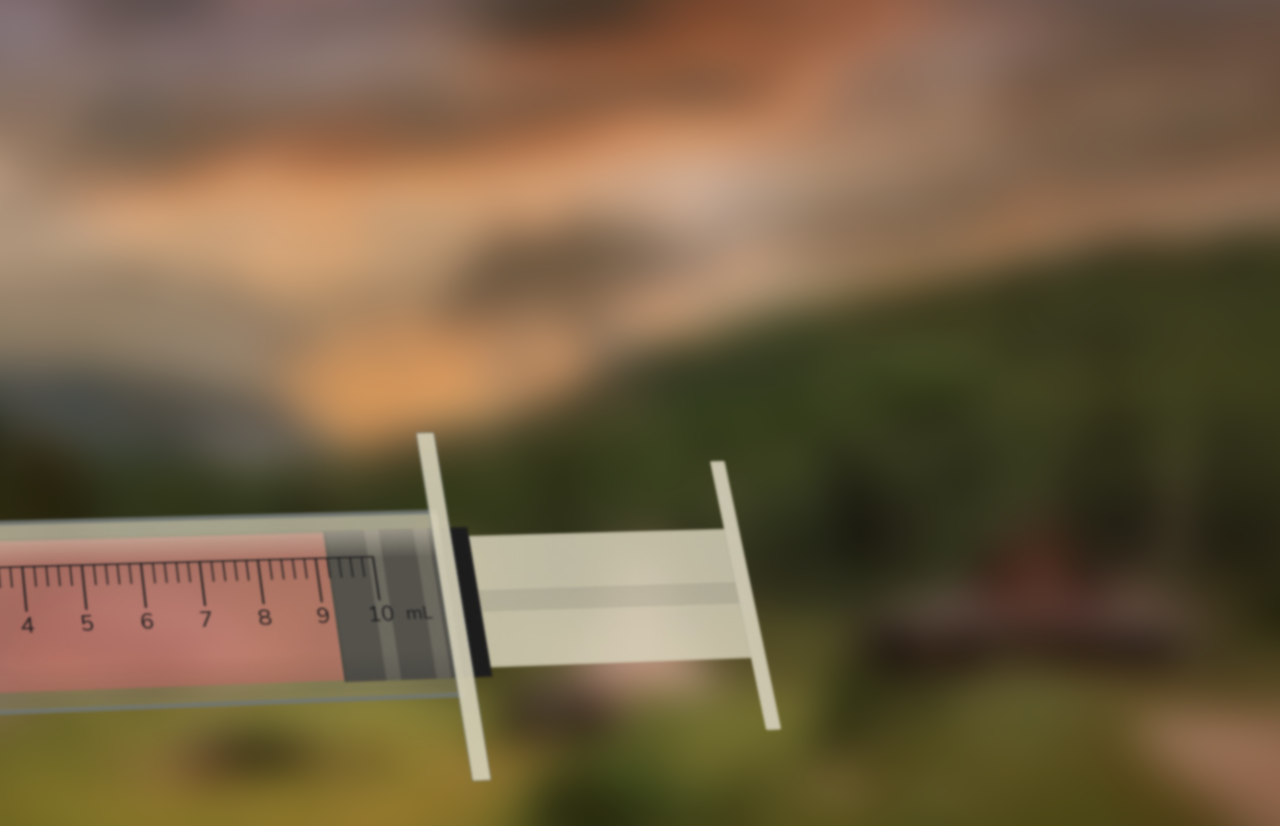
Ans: 9.2 (mL)
